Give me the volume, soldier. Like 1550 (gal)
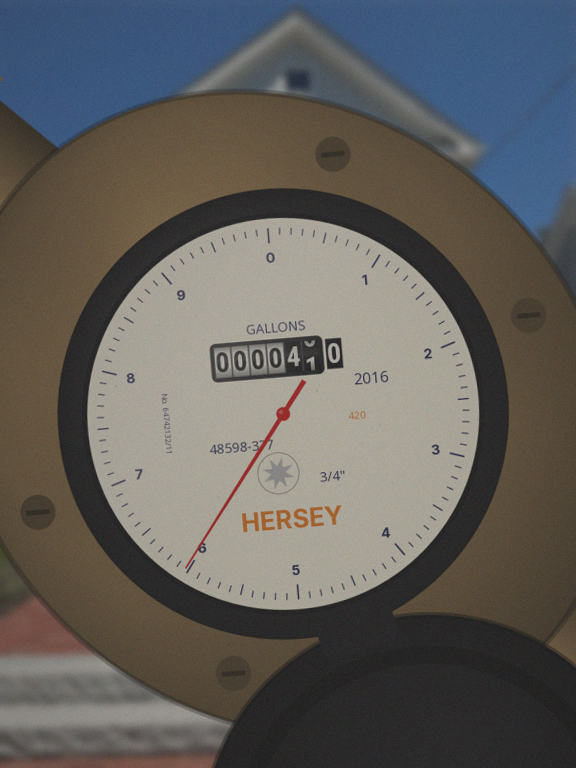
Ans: 406.0 (gal)
